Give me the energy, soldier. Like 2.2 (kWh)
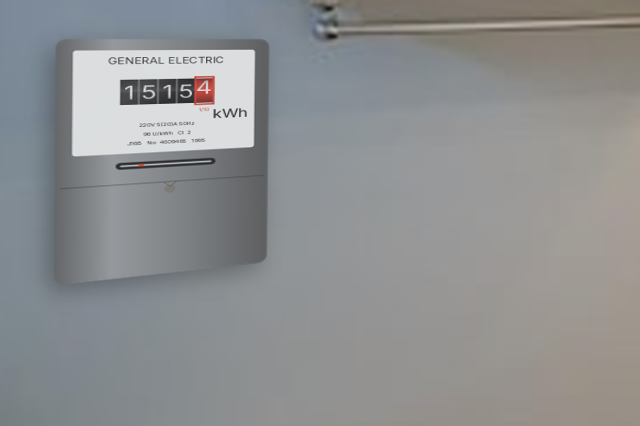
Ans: 1515.4 (kWh)
